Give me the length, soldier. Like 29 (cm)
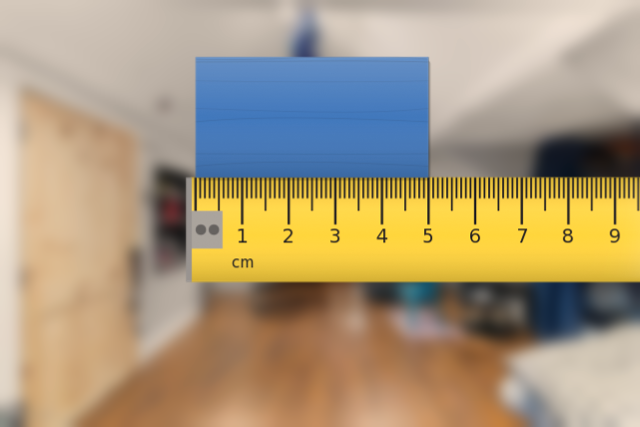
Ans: 5 (cm)
